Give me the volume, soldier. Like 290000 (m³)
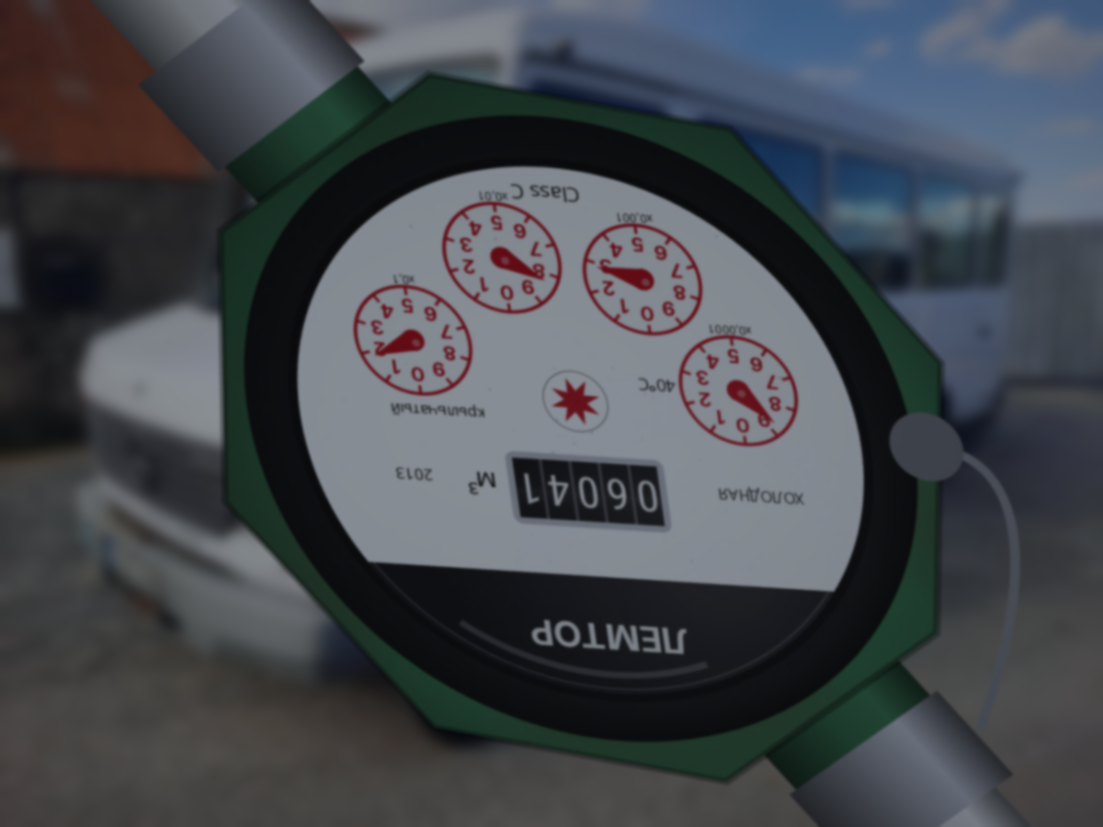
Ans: 6041.1828 (m³)
